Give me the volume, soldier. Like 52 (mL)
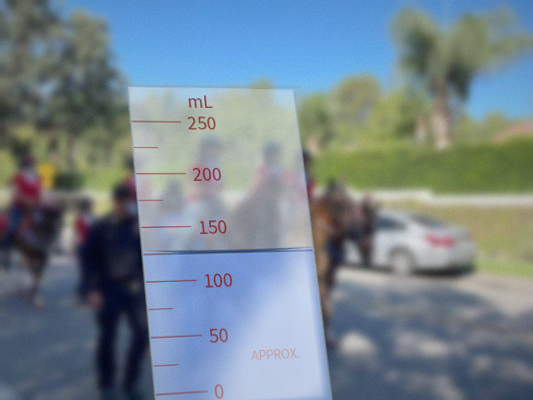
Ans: 125 (mL)
